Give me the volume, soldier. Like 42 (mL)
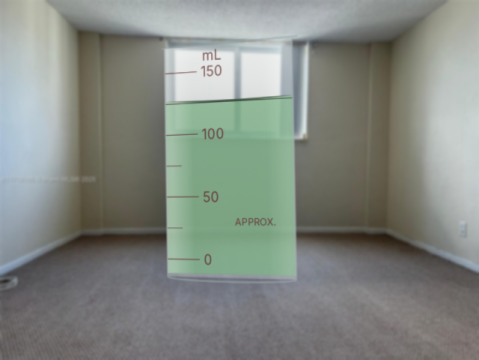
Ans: 125 (mL)
